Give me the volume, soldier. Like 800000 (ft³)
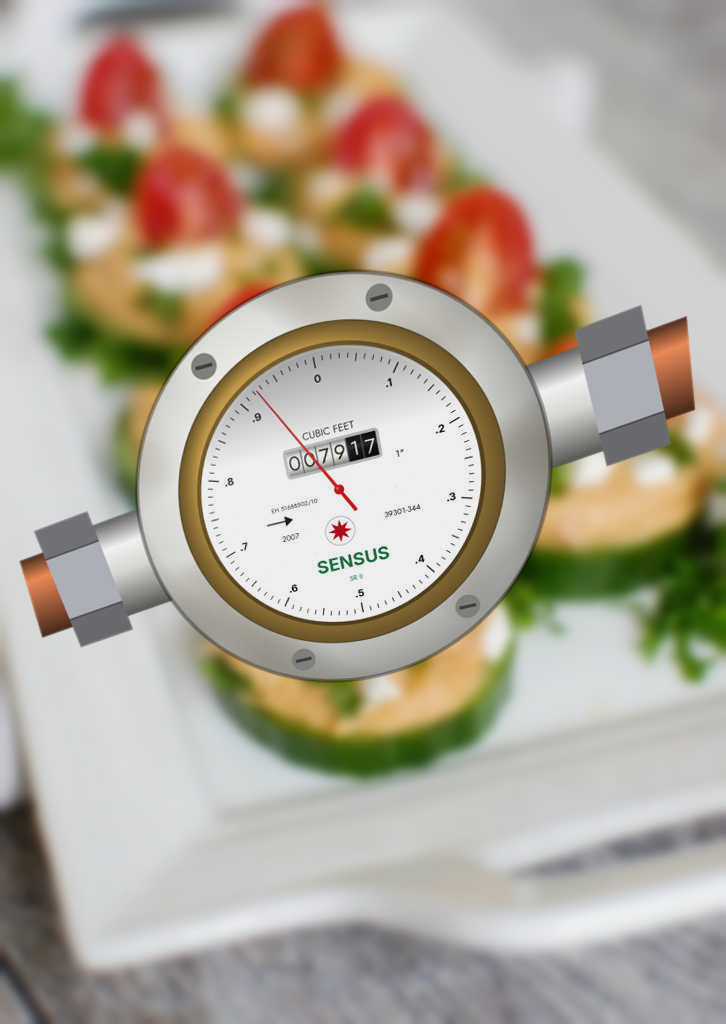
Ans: 7916.92 (ft³)
